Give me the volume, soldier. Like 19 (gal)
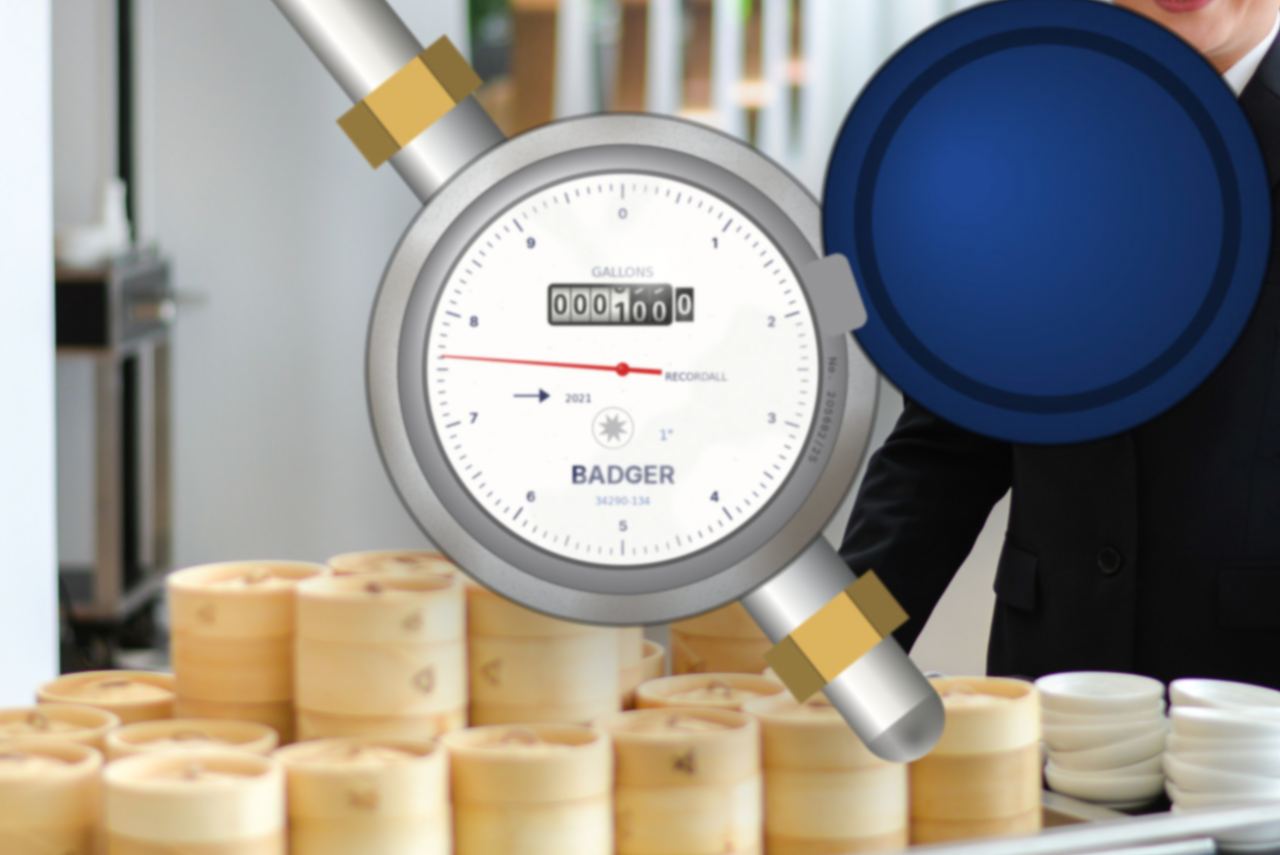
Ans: 997.6 (gal)
